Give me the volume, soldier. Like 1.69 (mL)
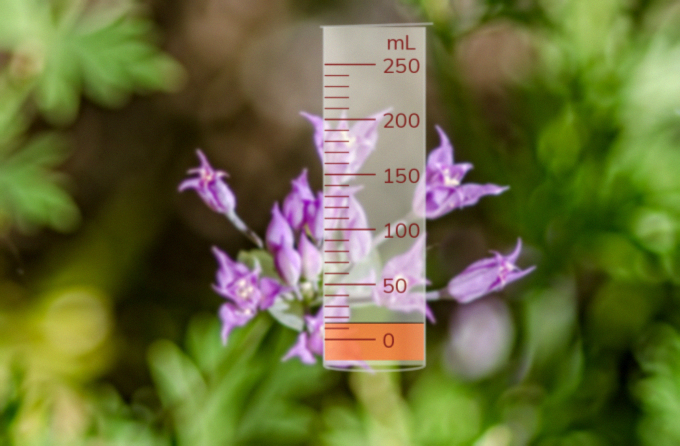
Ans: 15 (mL)
